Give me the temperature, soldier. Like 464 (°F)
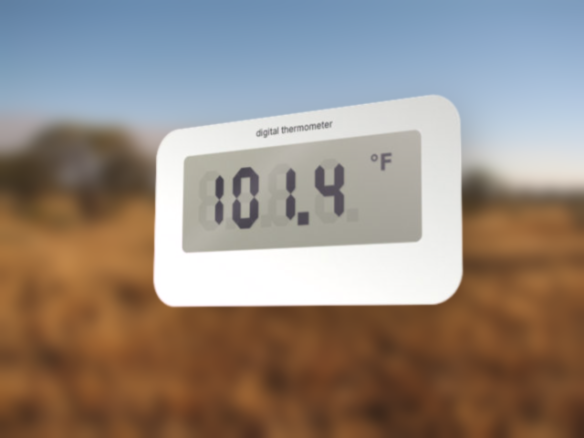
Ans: 101.4 (°F)
